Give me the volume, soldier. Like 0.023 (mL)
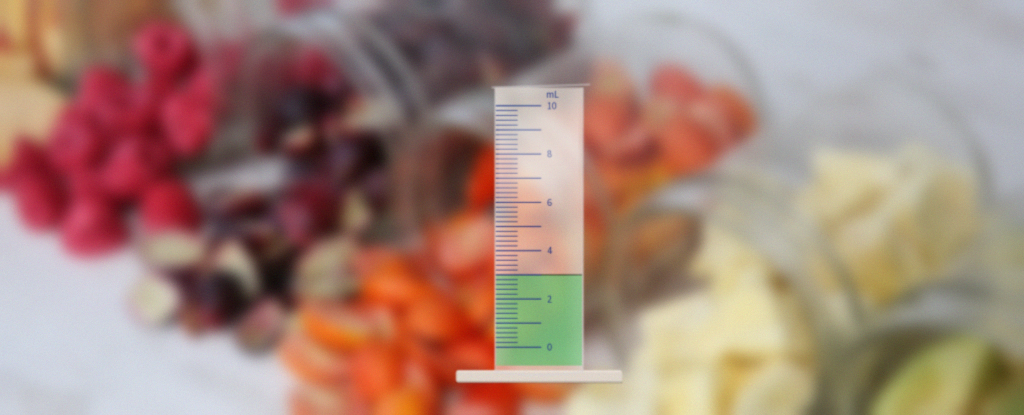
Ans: 3 (mL)
